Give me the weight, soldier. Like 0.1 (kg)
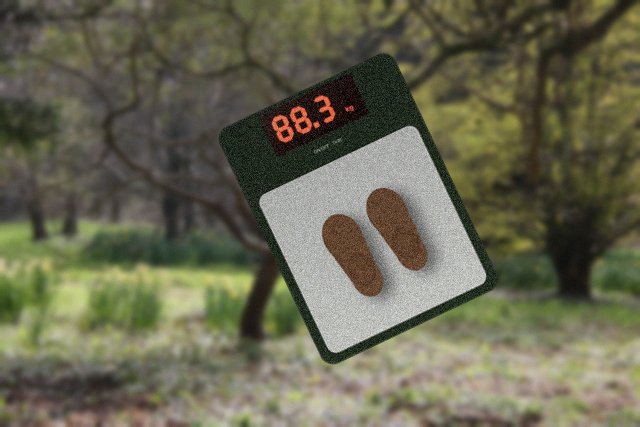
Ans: 88.3 (kg)
